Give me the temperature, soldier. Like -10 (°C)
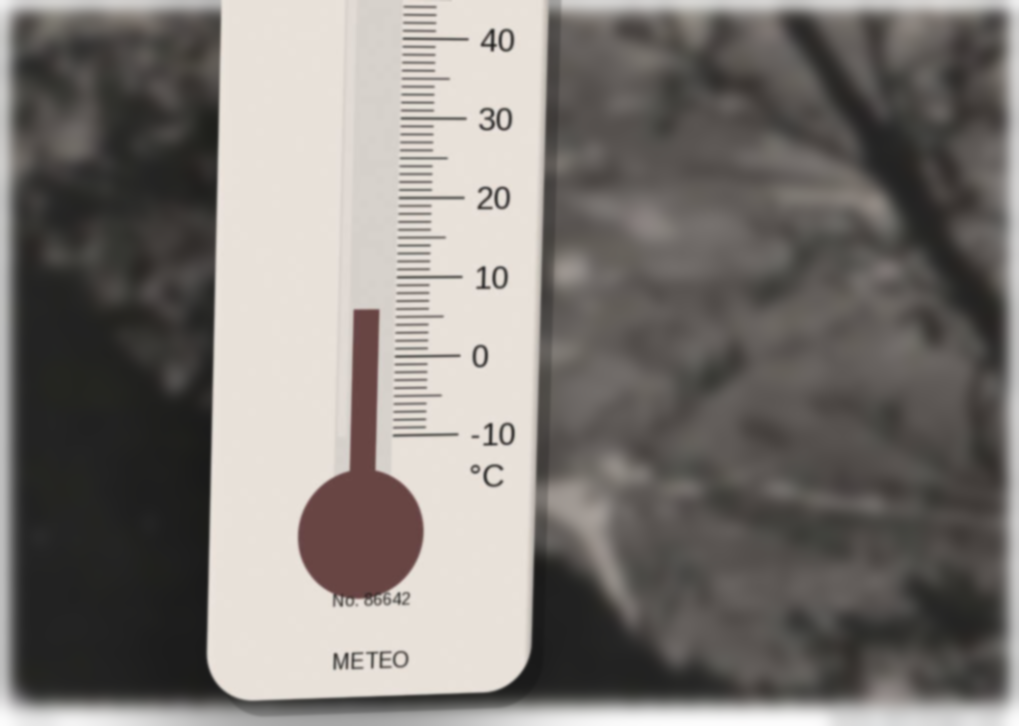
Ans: 6 (°C)
